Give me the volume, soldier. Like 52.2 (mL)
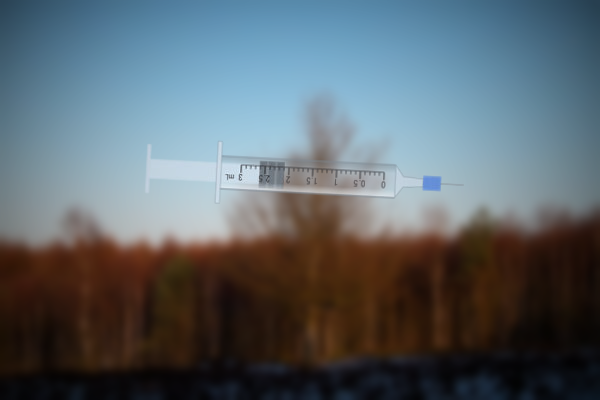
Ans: 2.1 (mL)
